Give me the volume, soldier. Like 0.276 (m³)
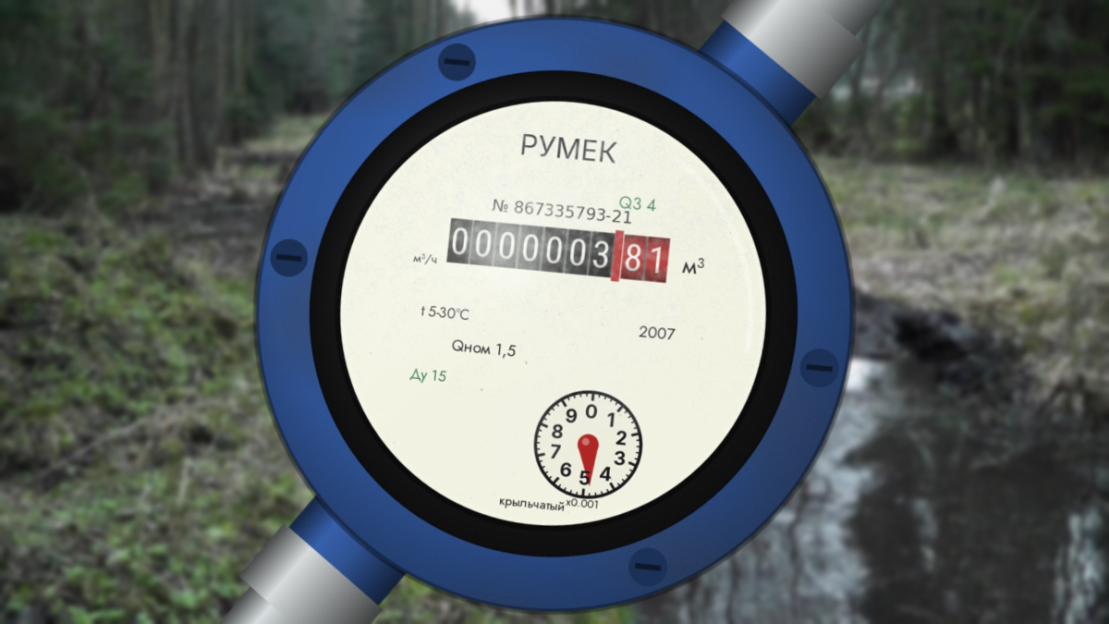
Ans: 3.814 (m³)
